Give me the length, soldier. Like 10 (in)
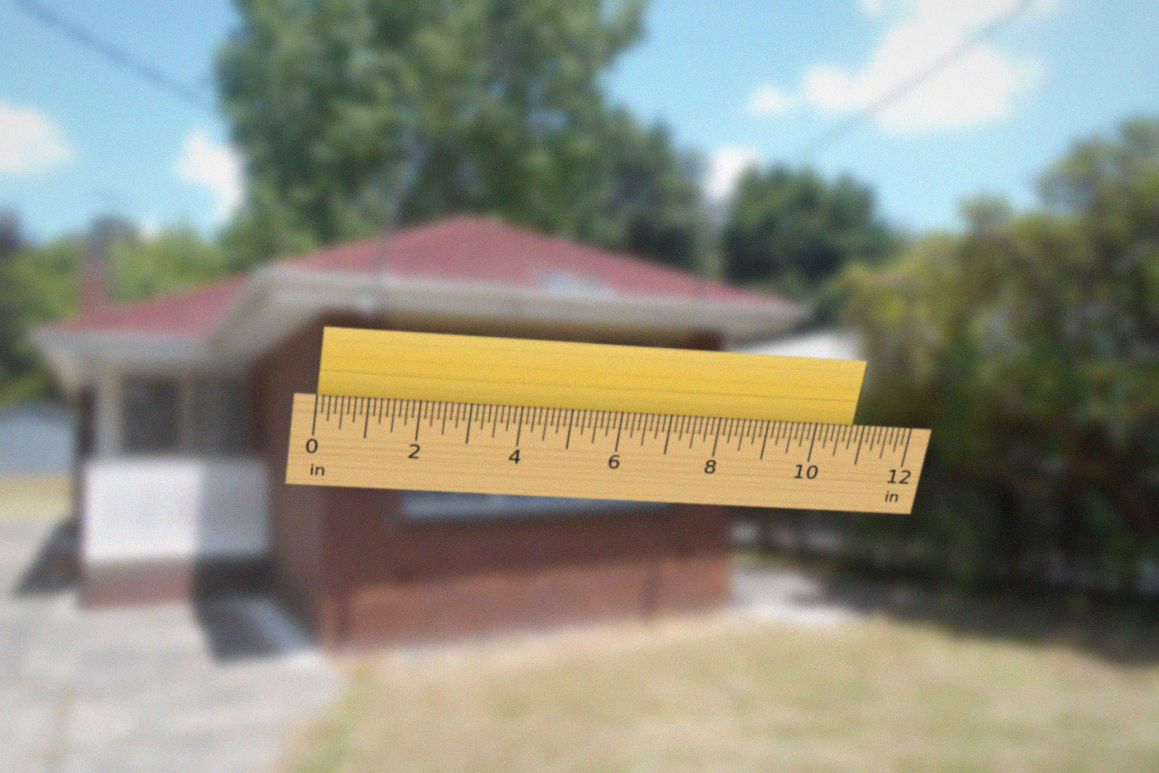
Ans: 10.75 (in)
